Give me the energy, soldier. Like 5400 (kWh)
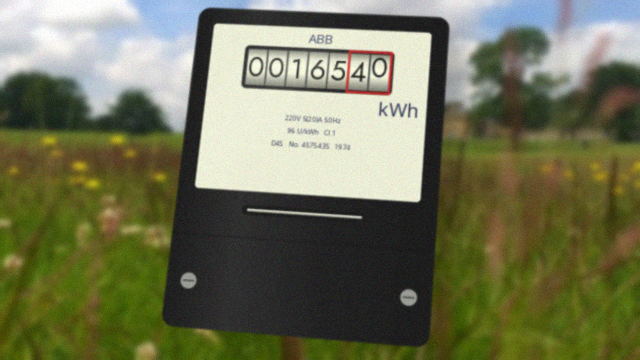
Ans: 165.40 (kWh)
